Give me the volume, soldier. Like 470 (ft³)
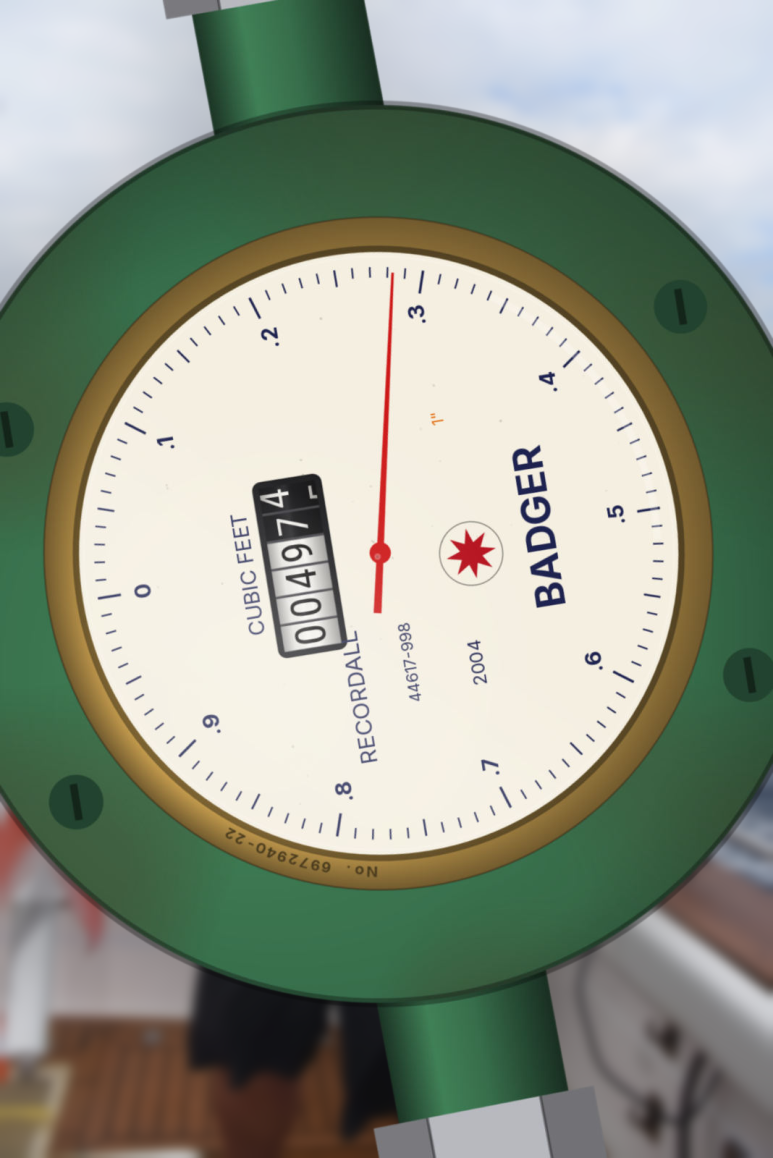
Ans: 4974.28 (ft³)
